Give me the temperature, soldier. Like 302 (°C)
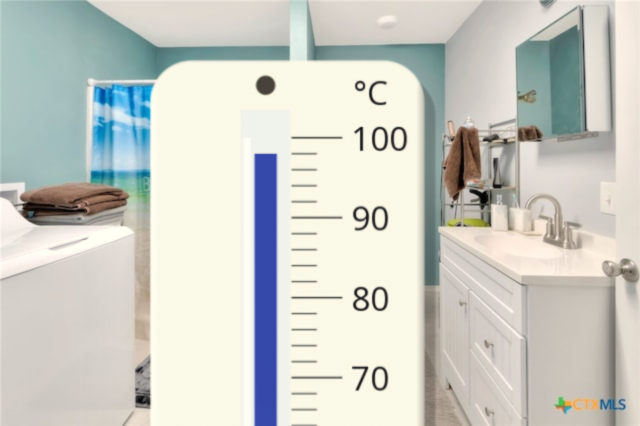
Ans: 98 (°C)
